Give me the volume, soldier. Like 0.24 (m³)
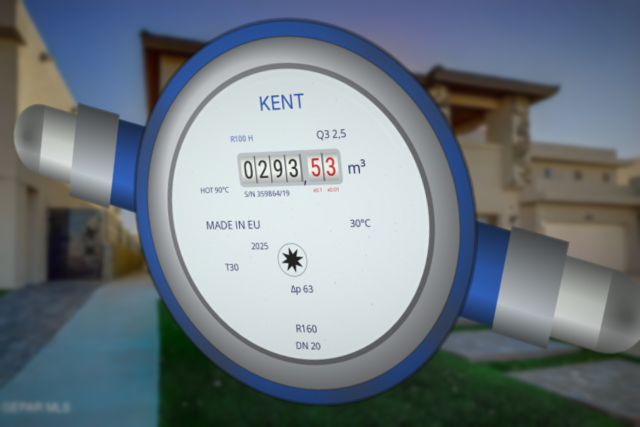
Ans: 293.53 (m³)
